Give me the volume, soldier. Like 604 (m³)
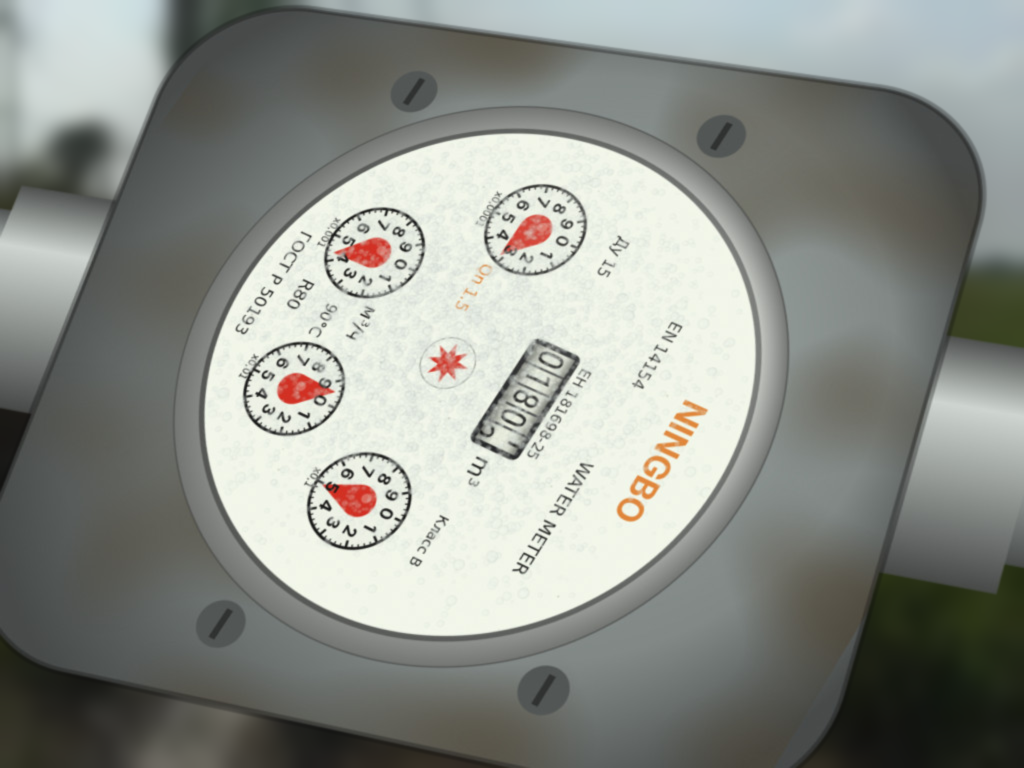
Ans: 1801.4943 (m³)
